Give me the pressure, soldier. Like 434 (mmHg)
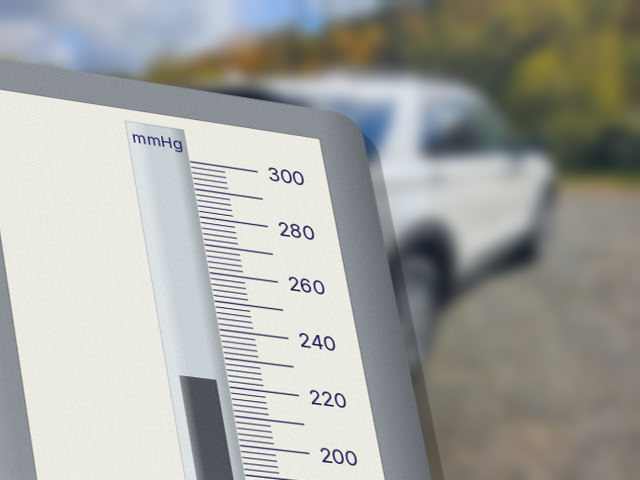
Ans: 222 (mmHg)
